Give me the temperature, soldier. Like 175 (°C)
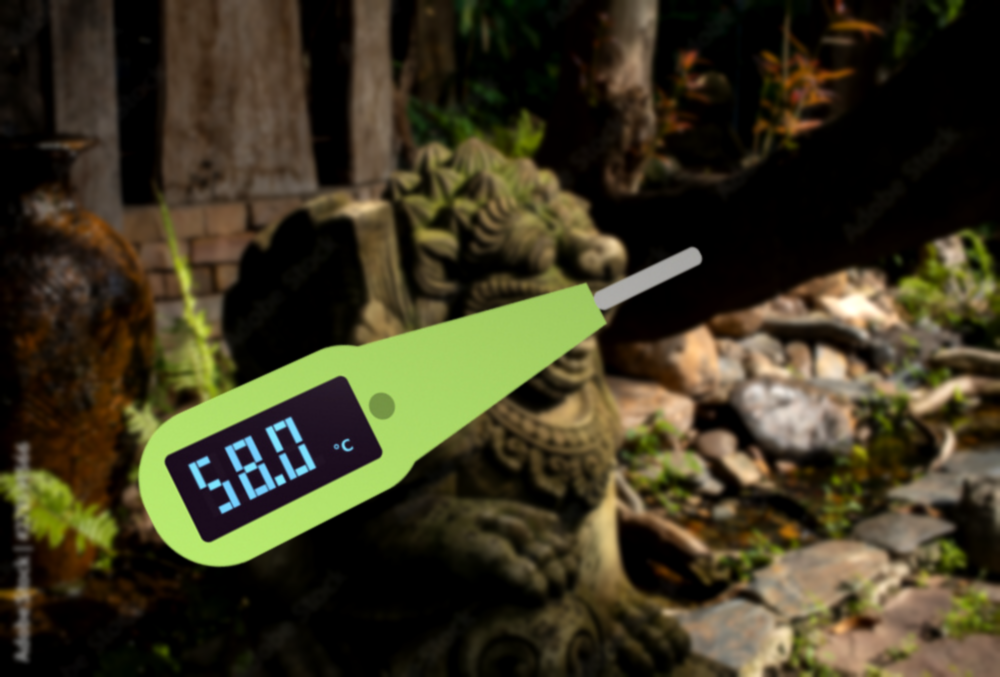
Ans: 58.0 (°C)
